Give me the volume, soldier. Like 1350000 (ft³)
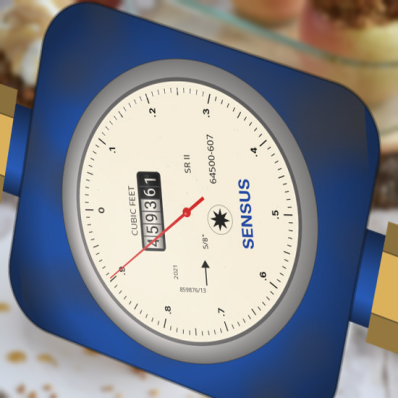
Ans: 459360.90 (ft³)
